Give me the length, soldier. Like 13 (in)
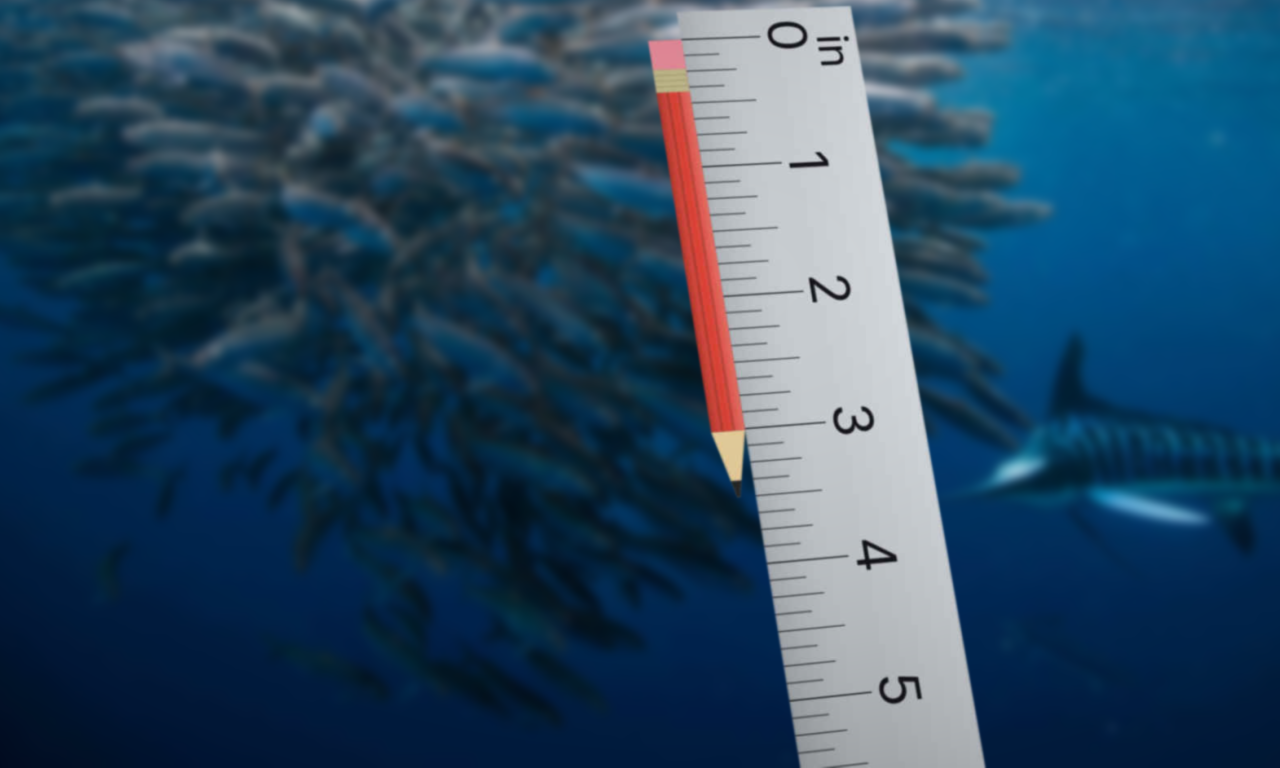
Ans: 3.5 (in)
